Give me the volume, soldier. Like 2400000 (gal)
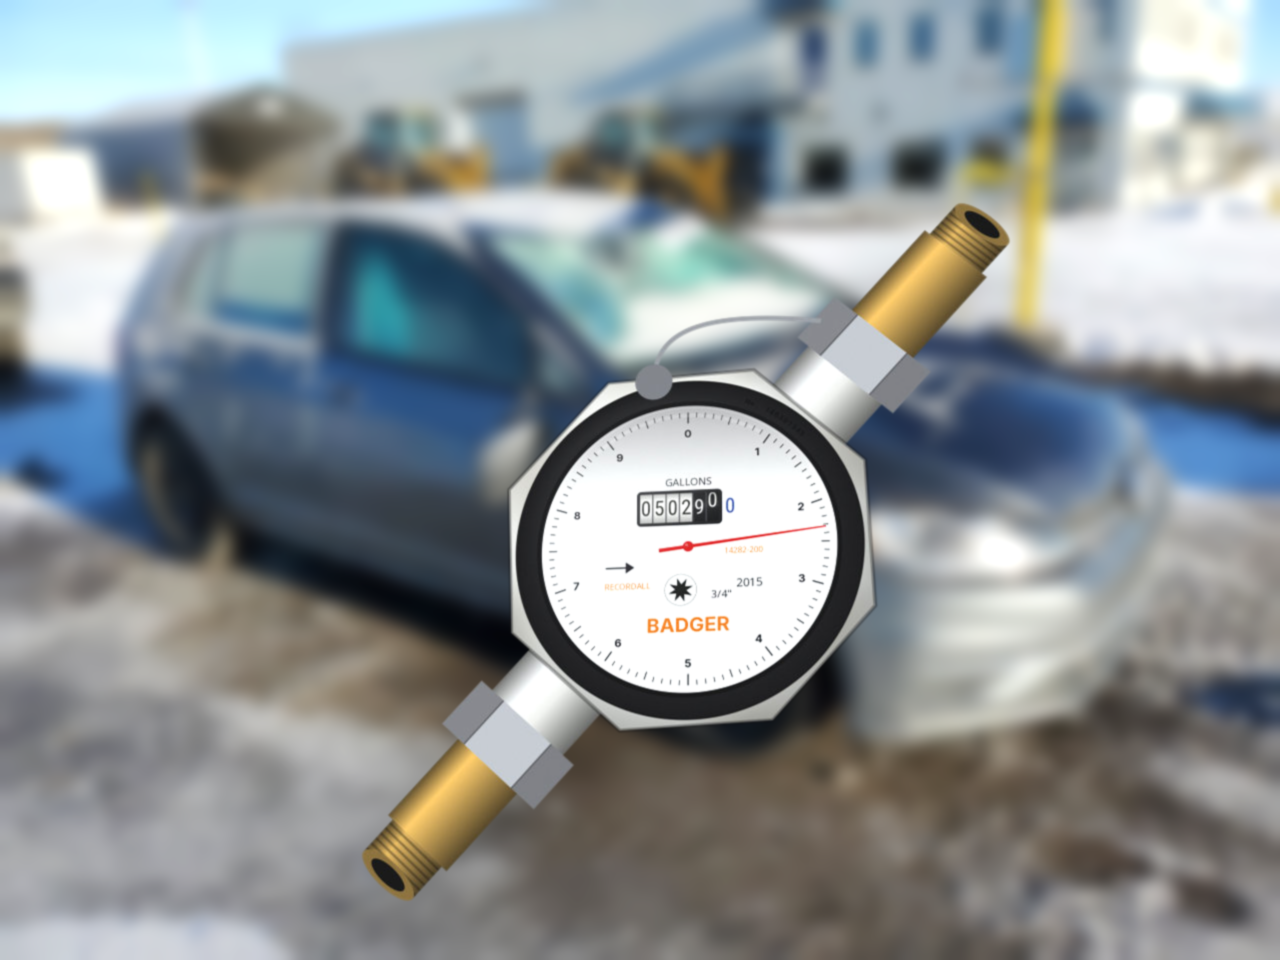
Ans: 502902.3 (gal)
